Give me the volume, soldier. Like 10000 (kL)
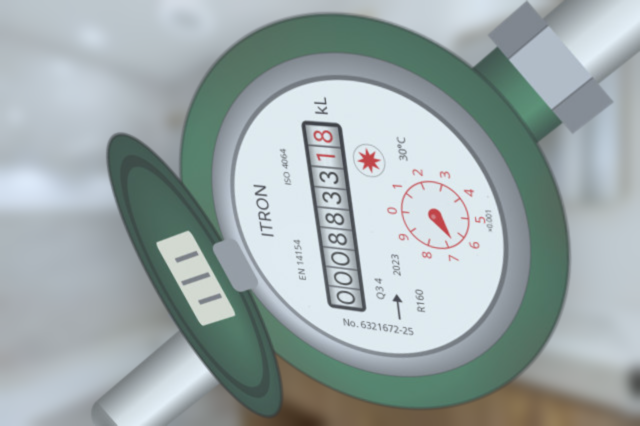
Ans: 8833.186 (kL)
